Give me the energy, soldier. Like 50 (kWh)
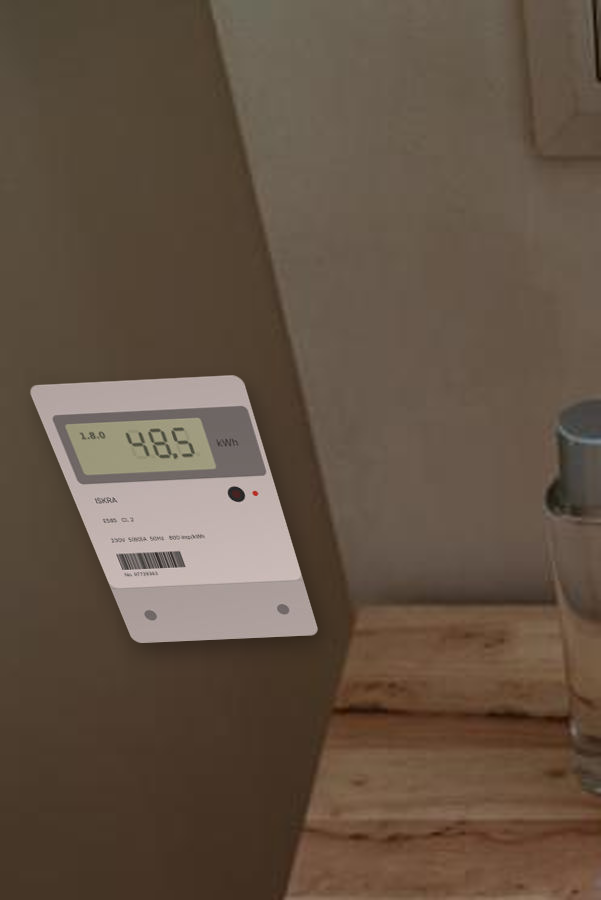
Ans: 48.5 (kWh)
